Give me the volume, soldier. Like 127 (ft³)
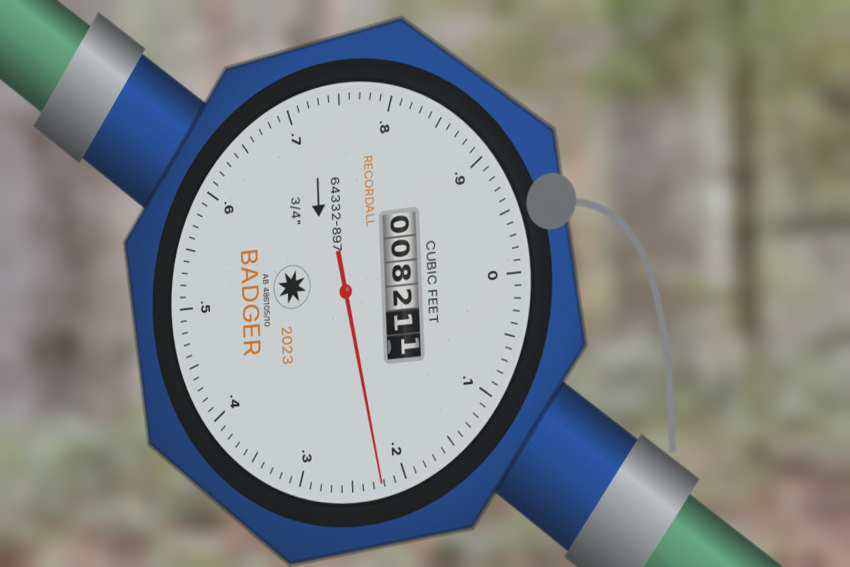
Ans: 8211.22 (ft³)
